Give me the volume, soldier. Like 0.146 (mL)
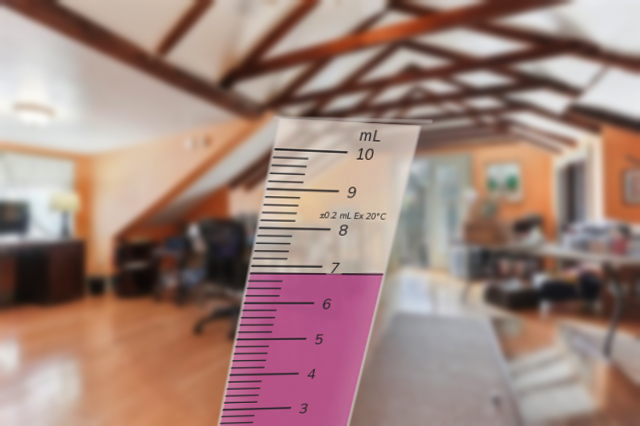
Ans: 6.8 (mL)
